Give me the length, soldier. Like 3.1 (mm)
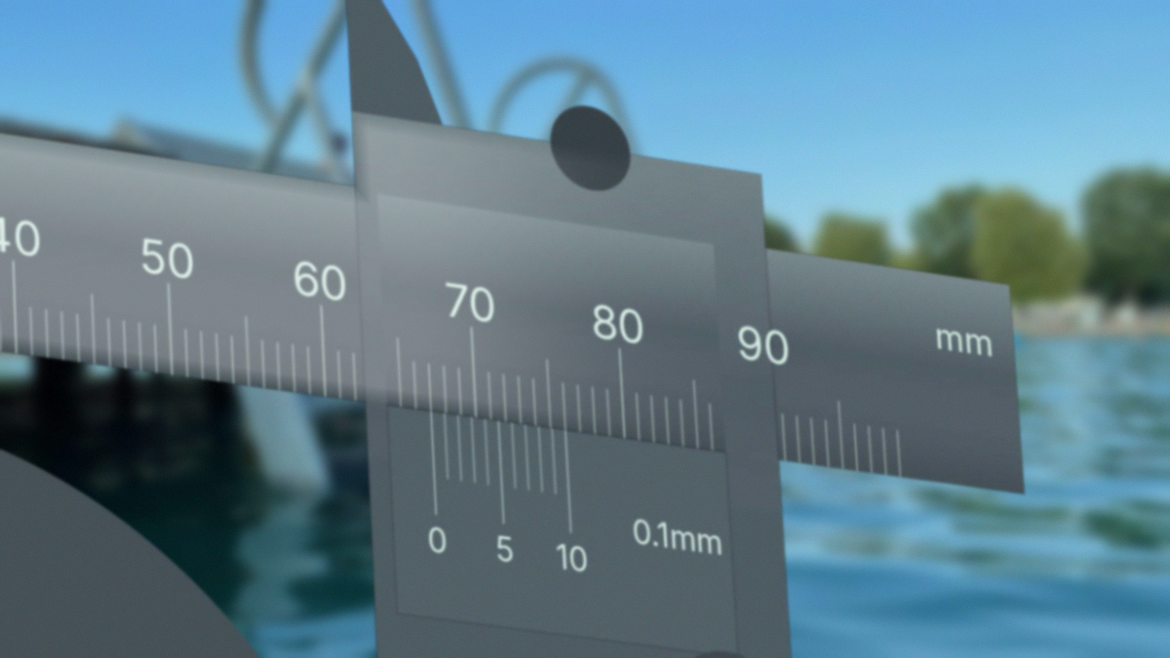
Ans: 67.0 (mm)
